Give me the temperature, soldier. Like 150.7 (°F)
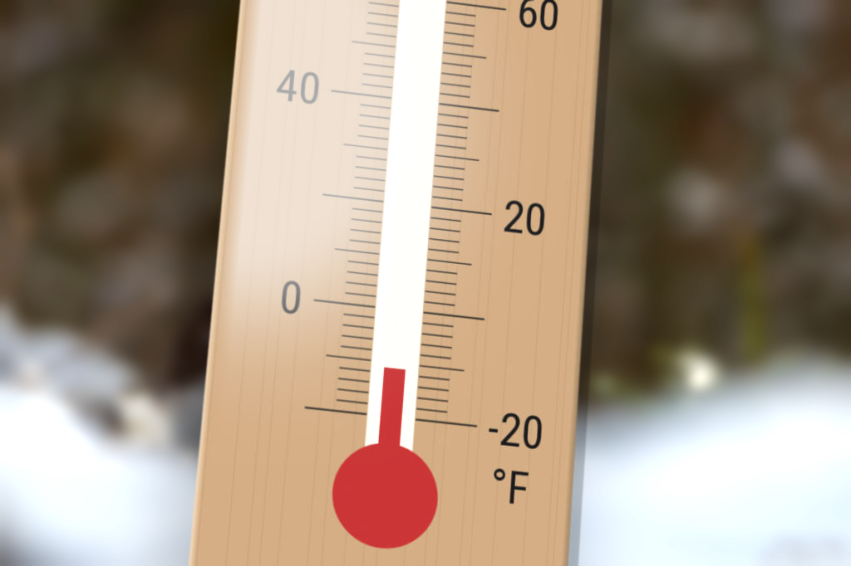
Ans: -11 (°F)
